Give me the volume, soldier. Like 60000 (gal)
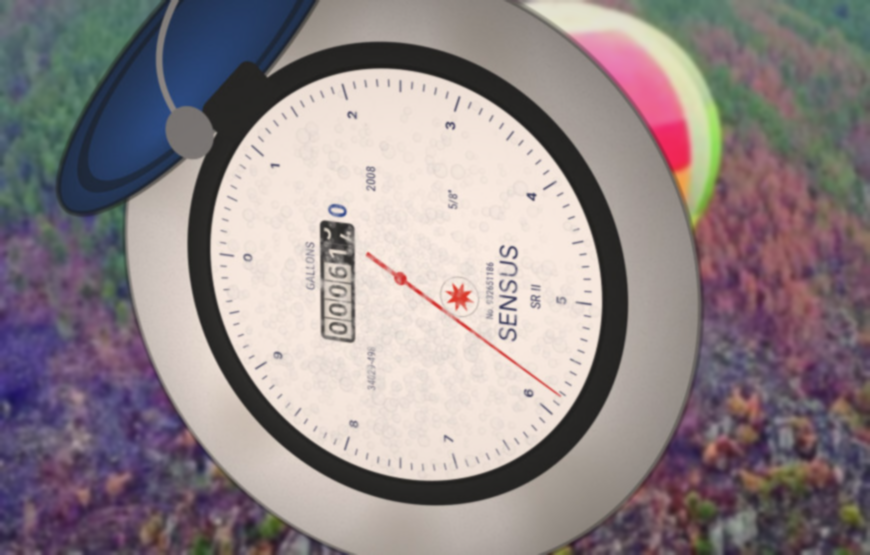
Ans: 6135.8 (gal)
